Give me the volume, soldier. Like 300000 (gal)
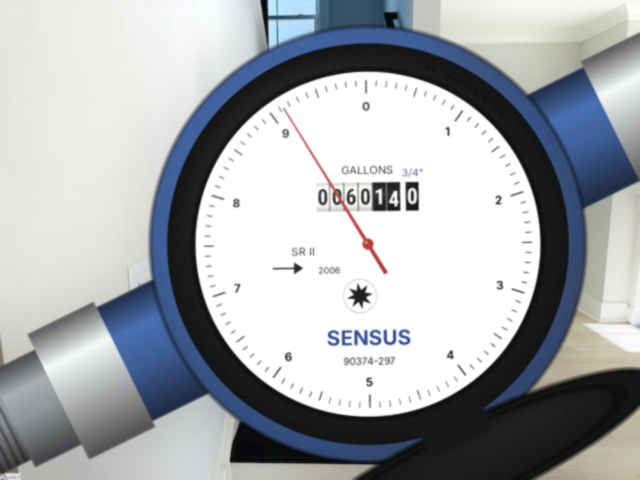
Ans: 60139.1 (gal)
